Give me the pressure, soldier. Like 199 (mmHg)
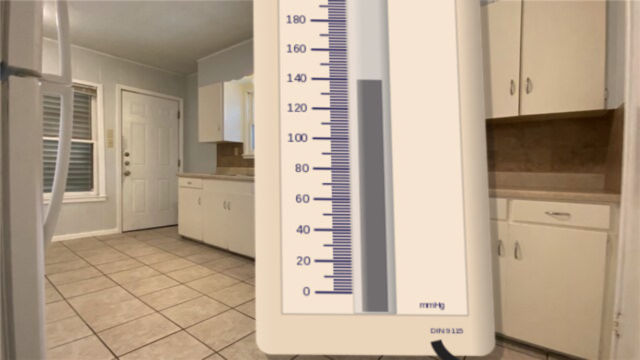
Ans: 140 (mmHg)
